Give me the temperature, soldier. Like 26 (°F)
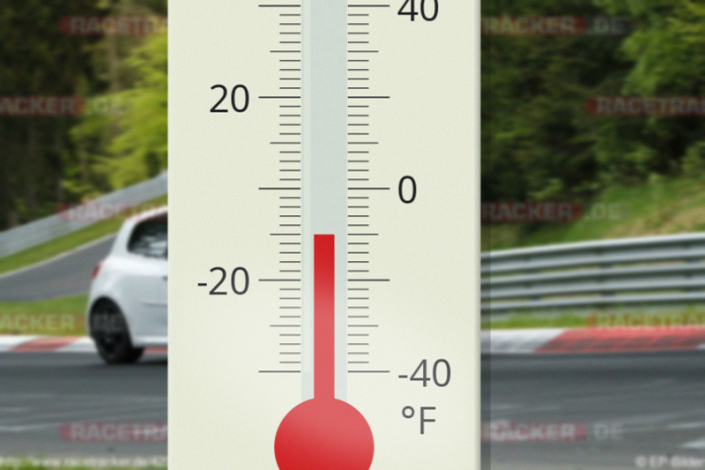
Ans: -10 (°F)
